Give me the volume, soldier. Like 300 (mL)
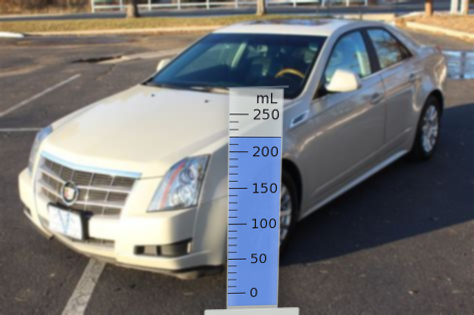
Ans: 220 (mL)
